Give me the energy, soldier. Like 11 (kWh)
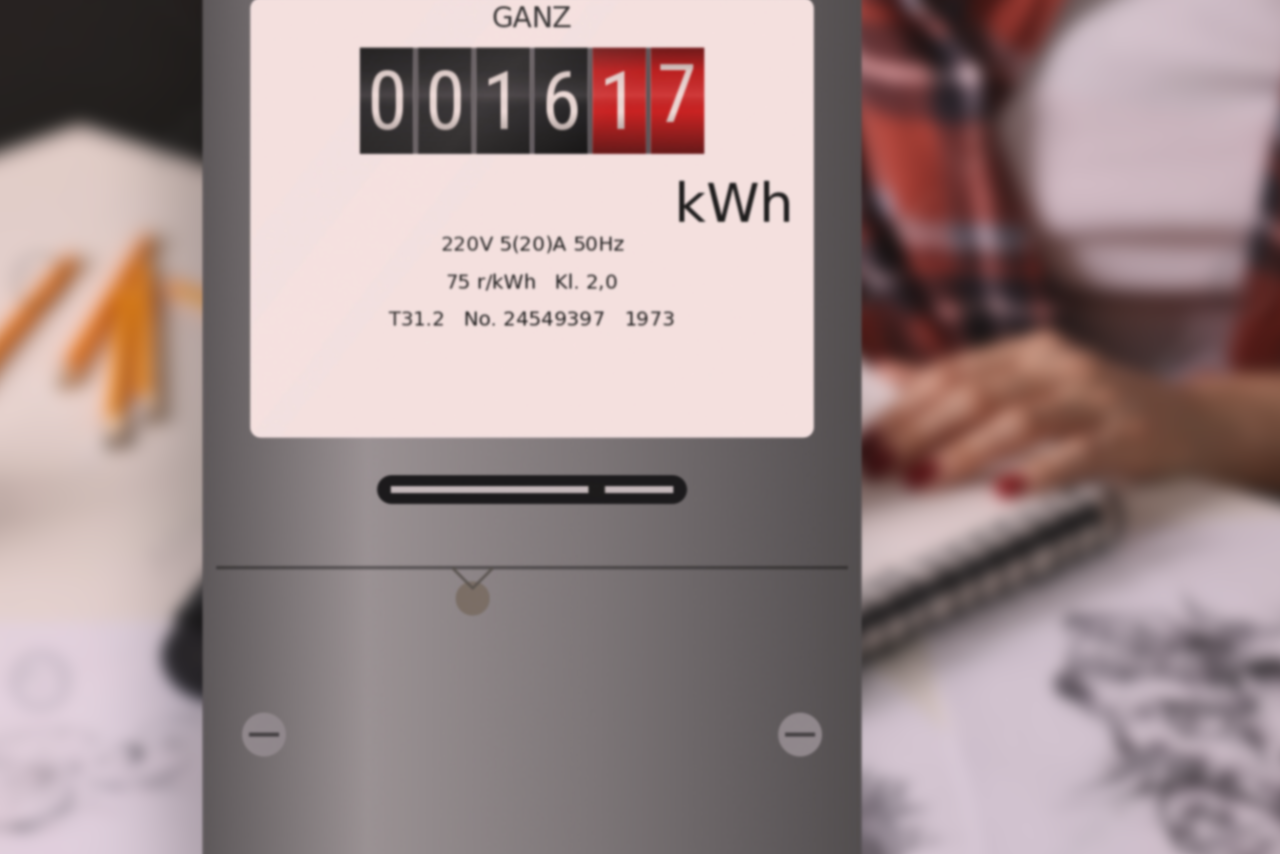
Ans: 16.17 (kWh)
